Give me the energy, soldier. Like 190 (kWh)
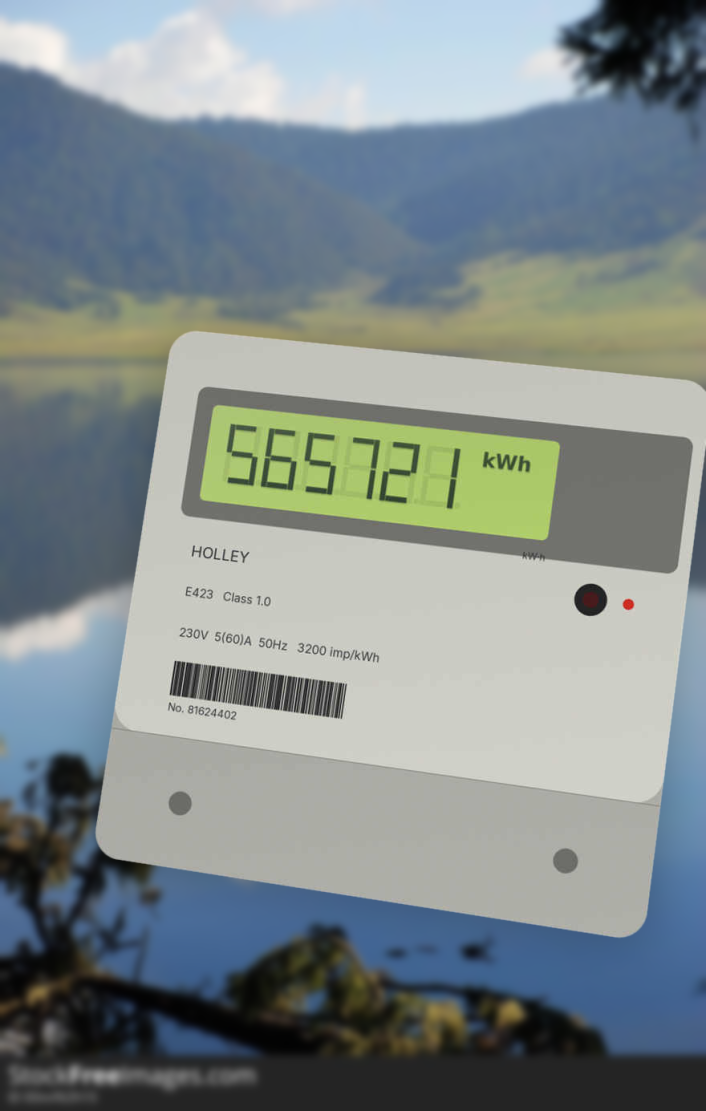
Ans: 565721 (kWh)
